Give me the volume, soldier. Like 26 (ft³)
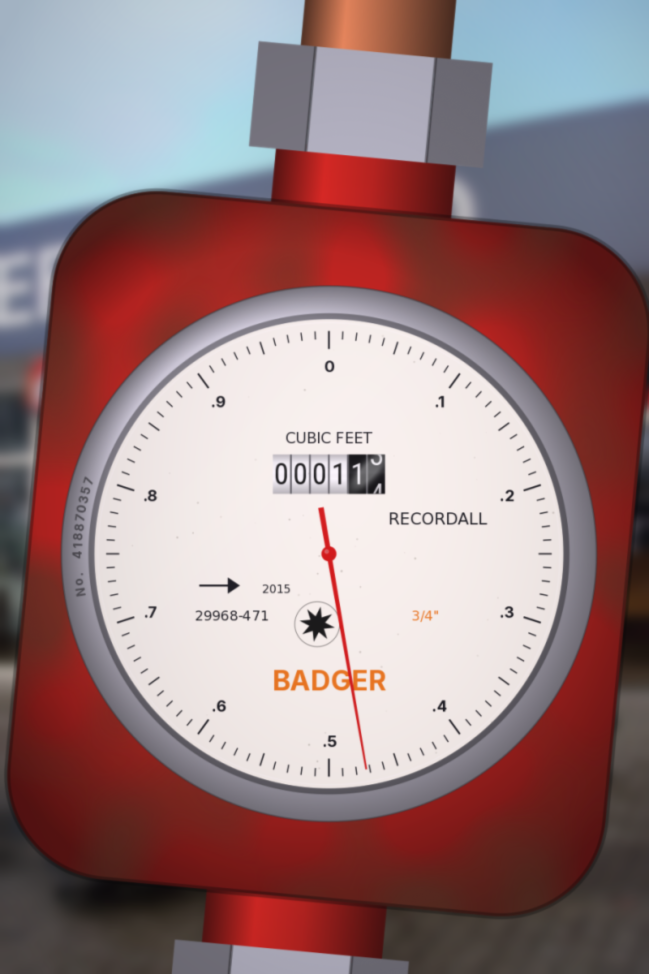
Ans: 113.47 (ft³)
